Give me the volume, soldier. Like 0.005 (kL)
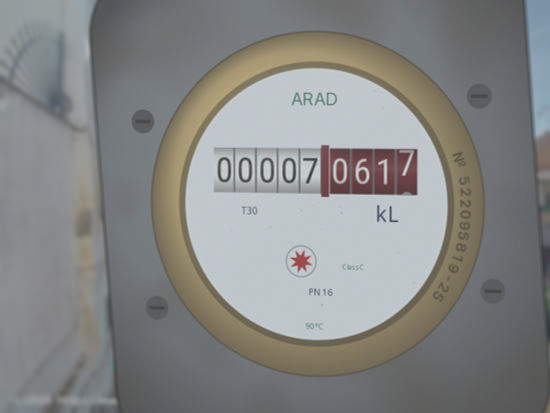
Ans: 7.0617 (kL)
